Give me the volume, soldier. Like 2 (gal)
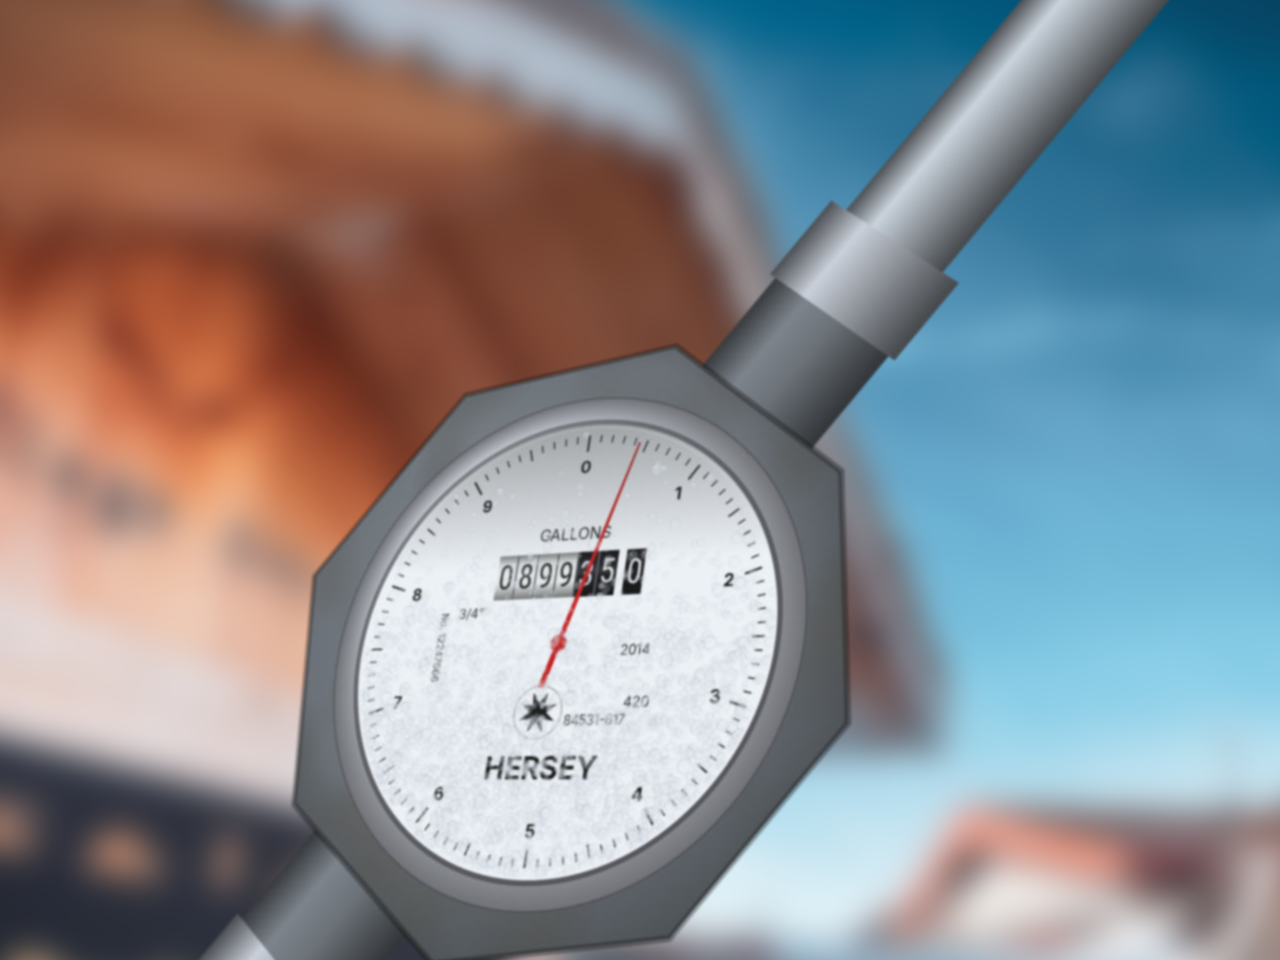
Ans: 899350.4 (gal)
